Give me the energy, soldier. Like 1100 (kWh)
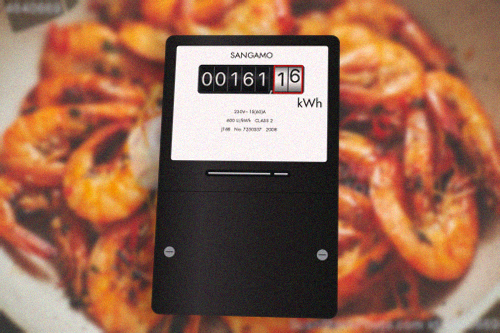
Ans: 161.16 (kWh)
